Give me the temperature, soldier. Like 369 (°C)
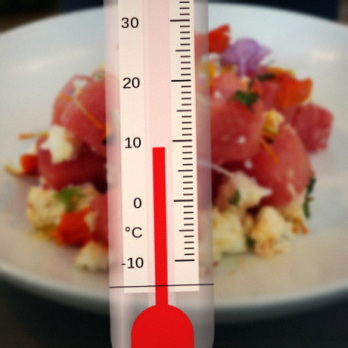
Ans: 9 (°C)
